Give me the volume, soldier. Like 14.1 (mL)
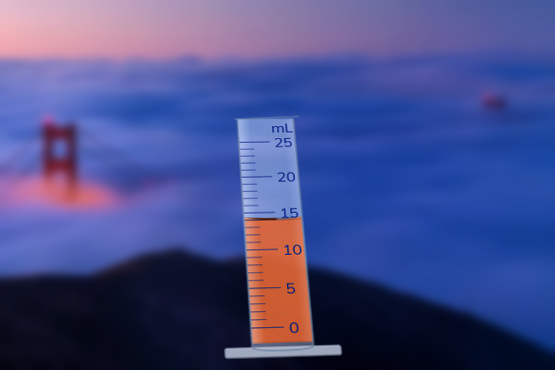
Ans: 14 (mL)
